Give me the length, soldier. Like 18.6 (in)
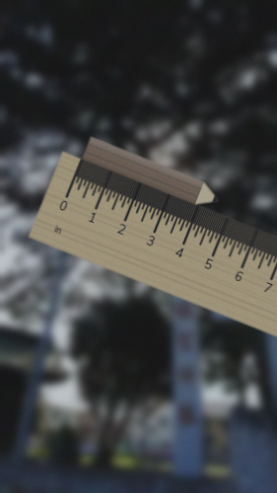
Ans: 4.5 (in)
